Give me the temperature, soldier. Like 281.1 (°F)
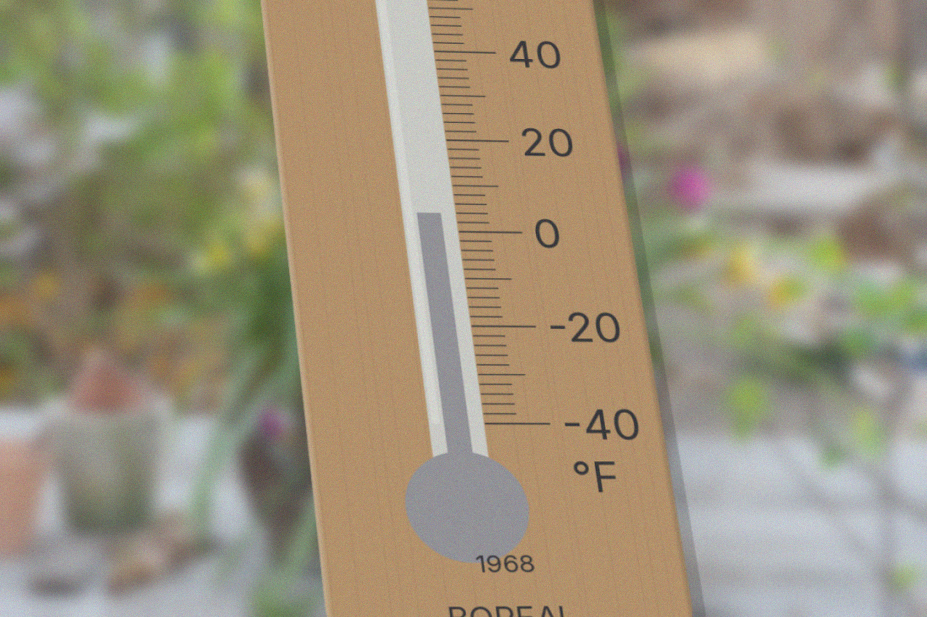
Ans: 4 (°F)
